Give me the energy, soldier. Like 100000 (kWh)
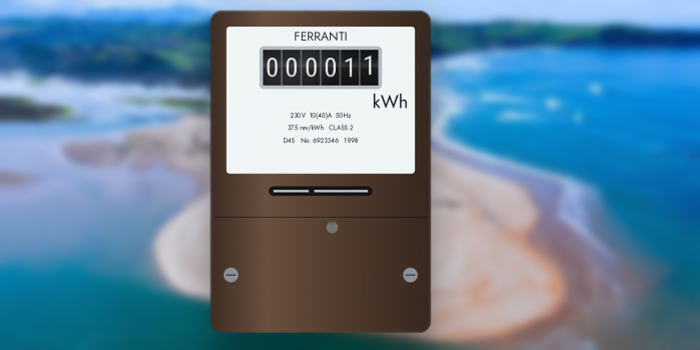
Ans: 11 (kWh)
